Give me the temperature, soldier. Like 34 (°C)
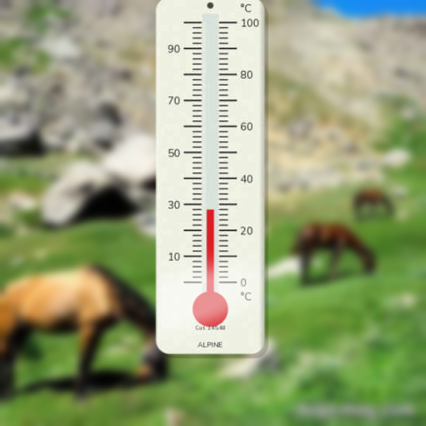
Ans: 28 (°C)
